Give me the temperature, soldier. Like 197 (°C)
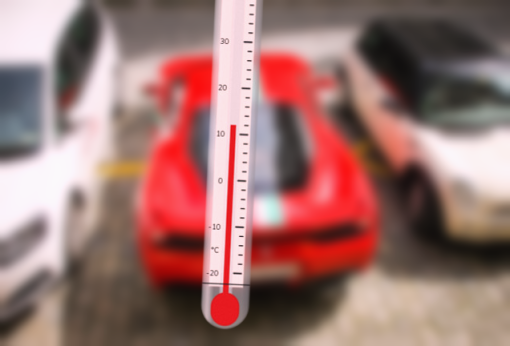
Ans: 12 (°C)
